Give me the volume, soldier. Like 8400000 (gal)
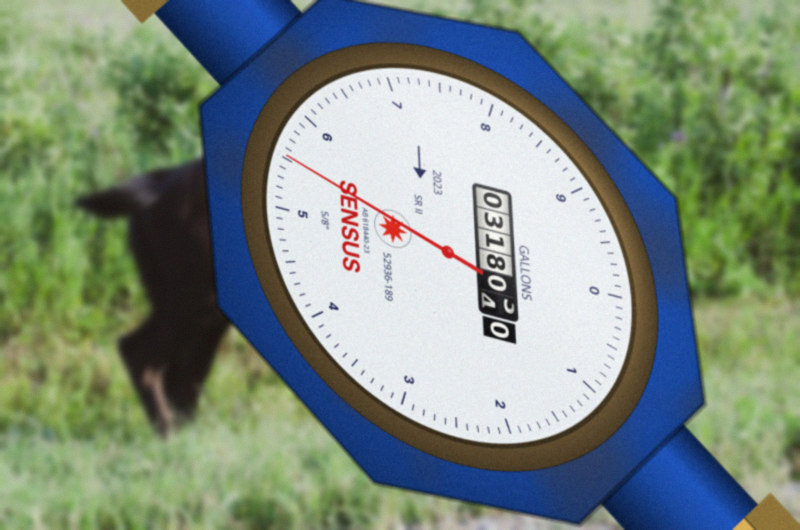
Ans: 318035.5 (gal)
